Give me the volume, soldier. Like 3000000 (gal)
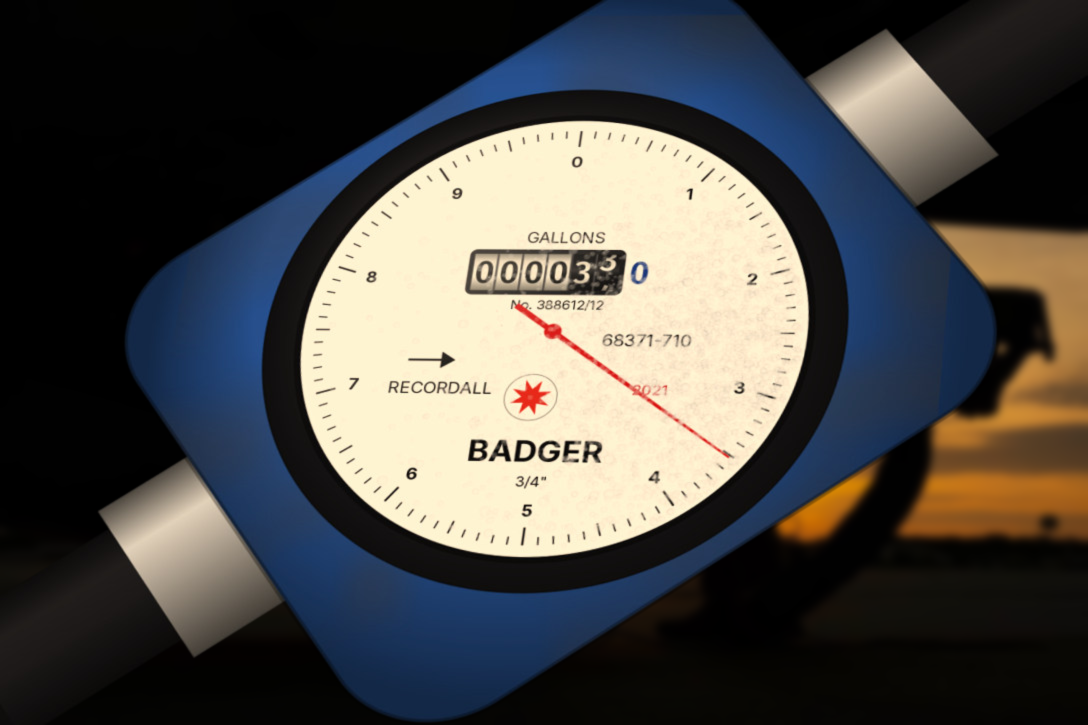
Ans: 333.5 (gal)
